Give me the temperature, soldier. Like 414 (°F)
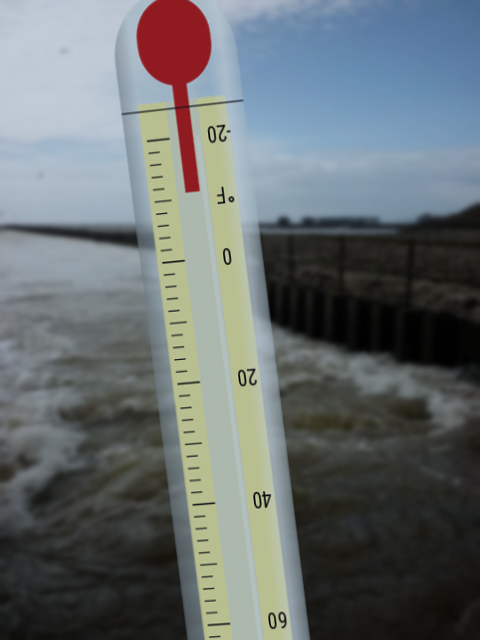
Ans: -11 (°F)
